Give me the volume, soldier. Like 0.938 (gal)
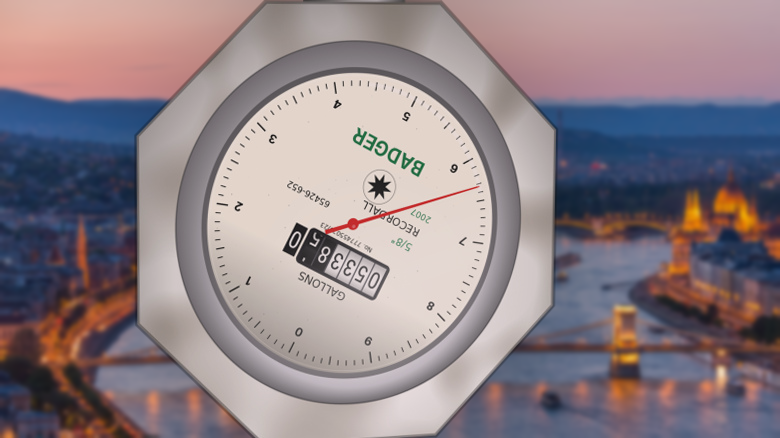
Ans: 533846.3 (gal)
